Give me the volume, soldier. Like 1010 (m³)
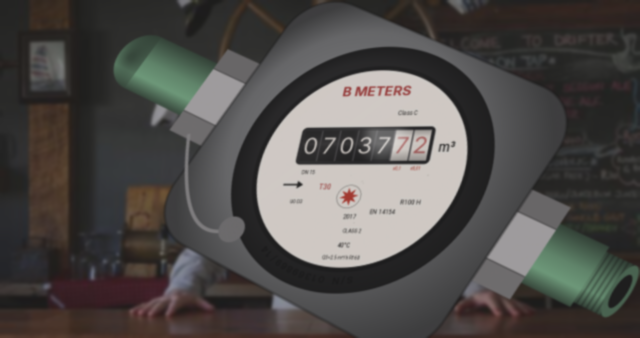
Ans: 7037.72 (m³)
